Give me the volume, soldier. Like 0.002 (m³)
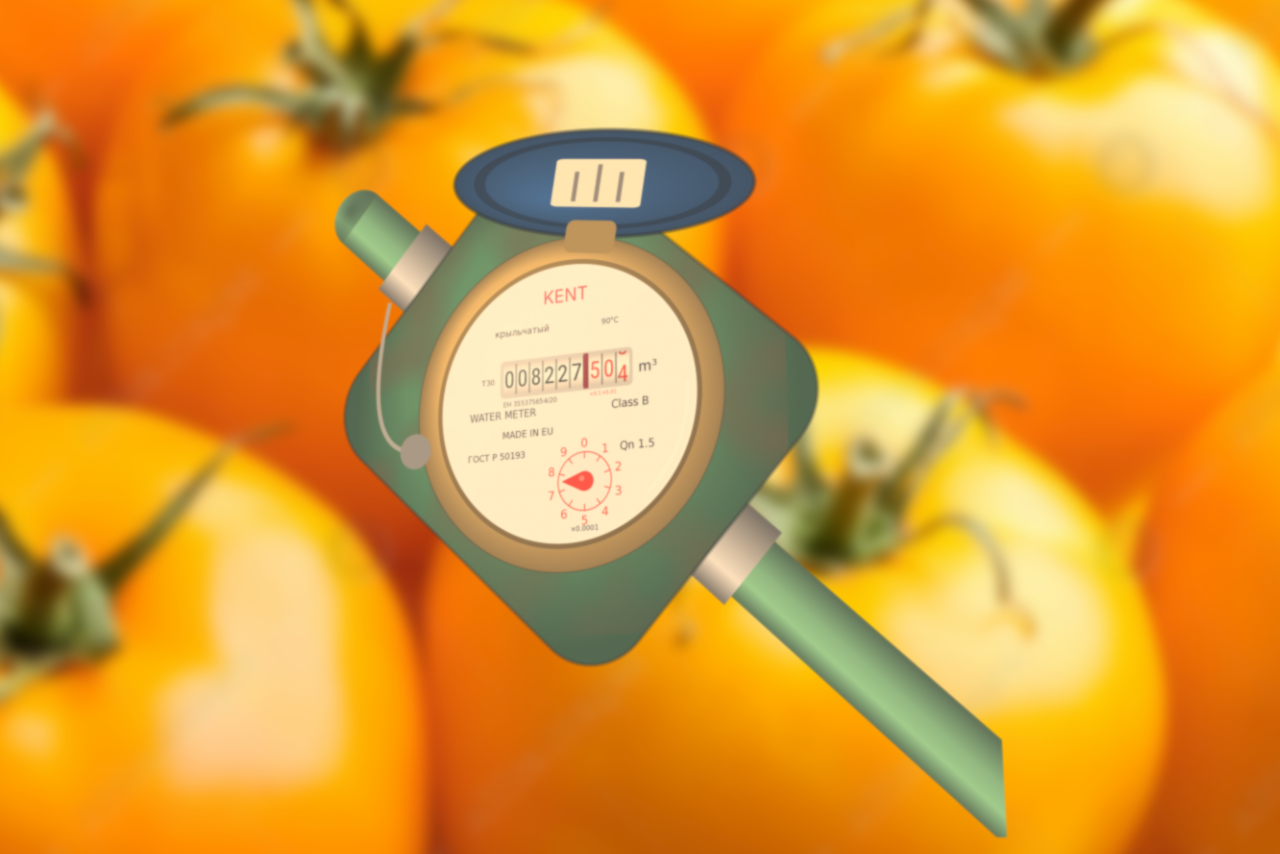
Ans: 8227.5037 (m³)
